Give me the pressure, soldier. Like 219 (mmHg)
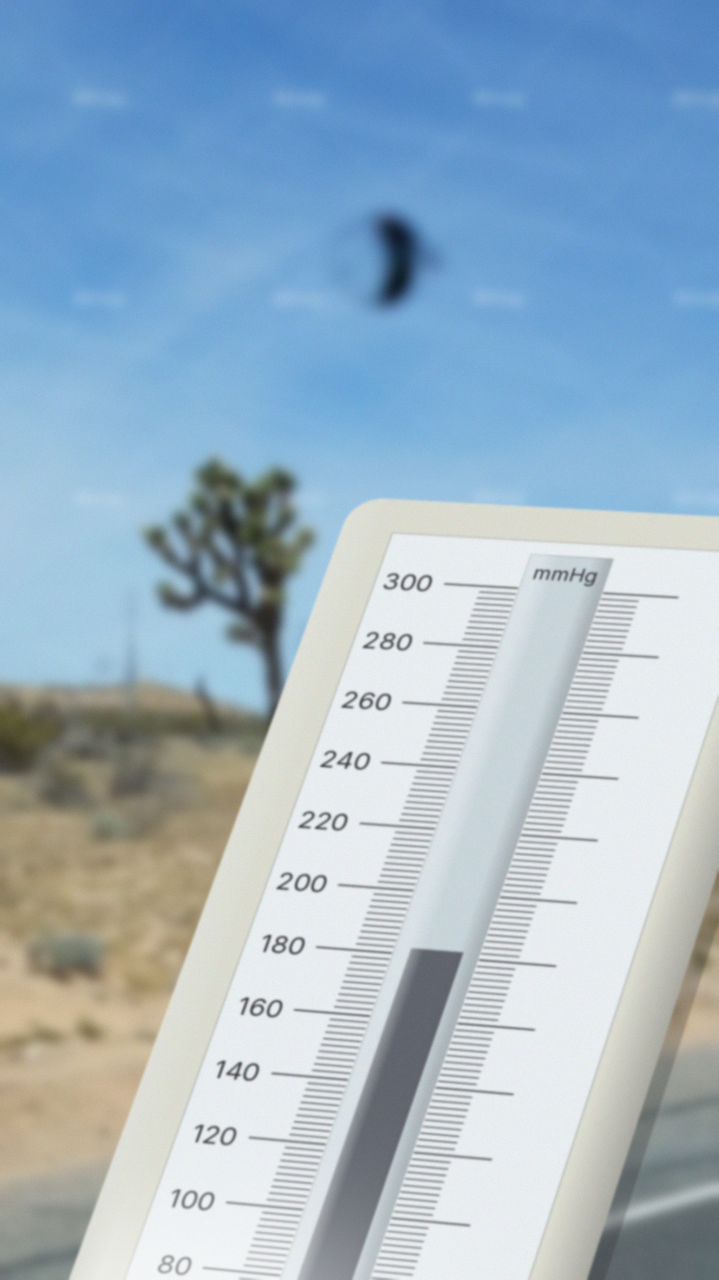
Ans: 182 (mmHg)
